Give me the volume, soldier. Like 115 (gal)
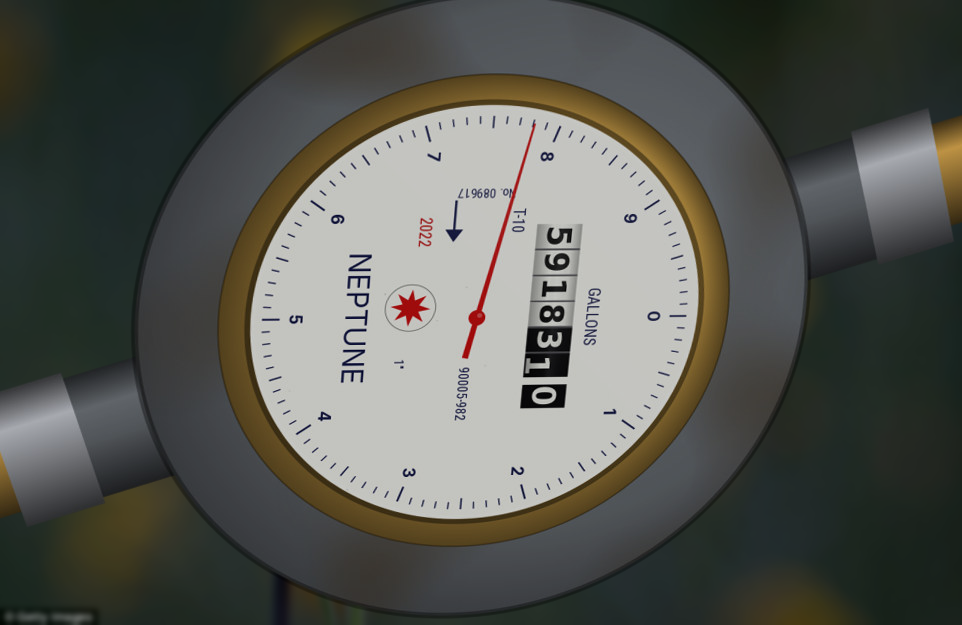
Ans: 5918307.8 (gal)
